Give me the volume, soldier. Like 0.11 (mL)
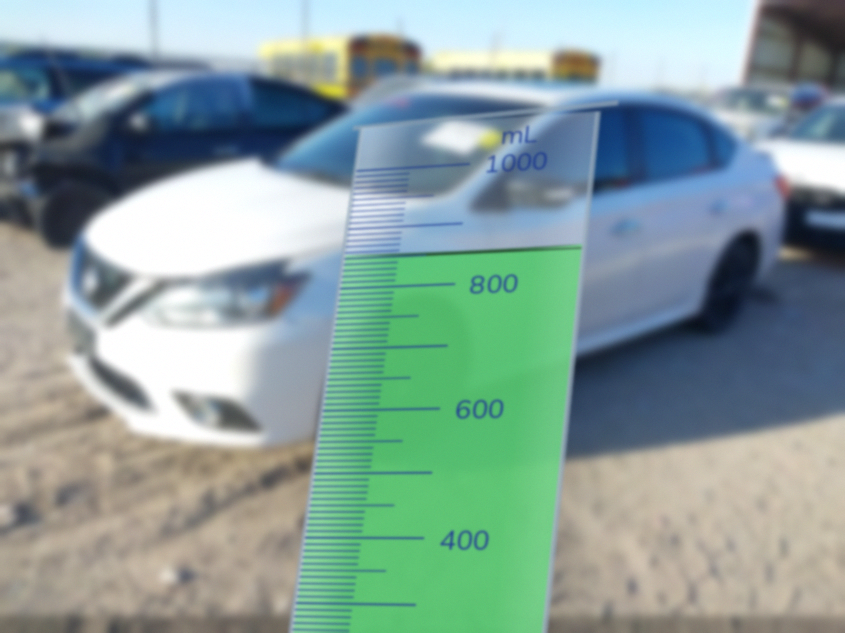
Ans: 850 (mL)
